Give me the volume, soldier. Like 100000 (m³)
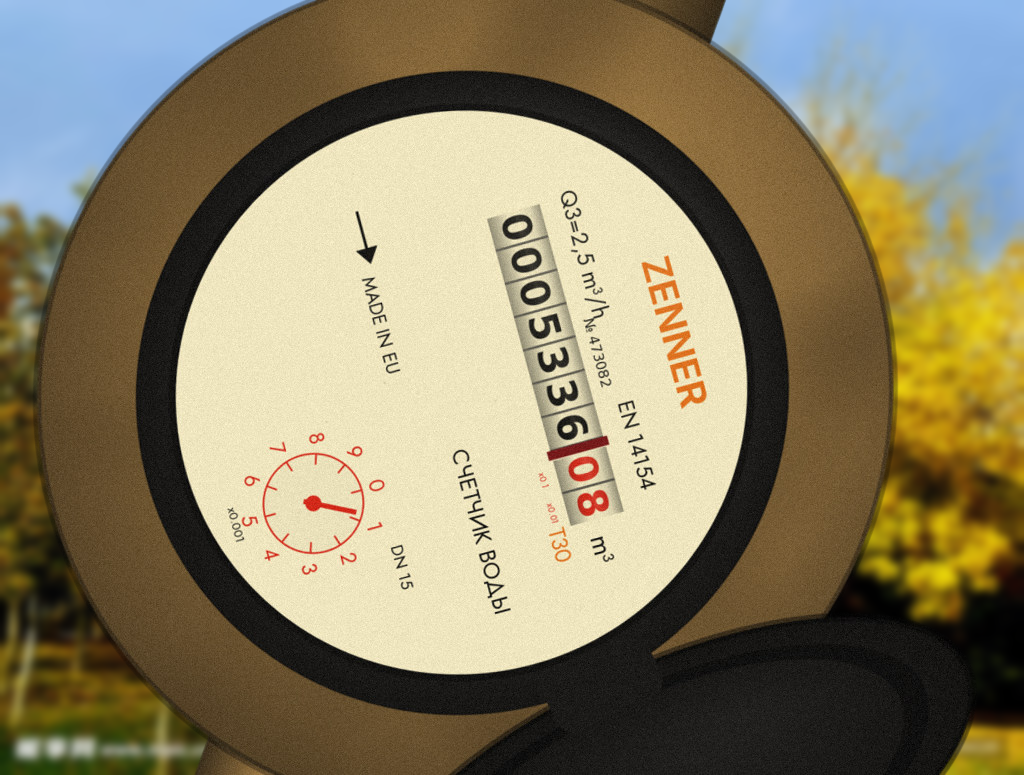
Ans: 5336.080 (m³)
